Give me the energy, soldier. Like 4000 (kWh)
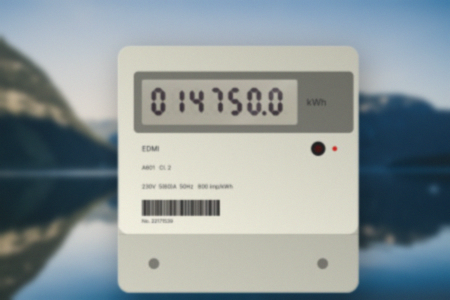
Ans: 14750.0 (kWh)
